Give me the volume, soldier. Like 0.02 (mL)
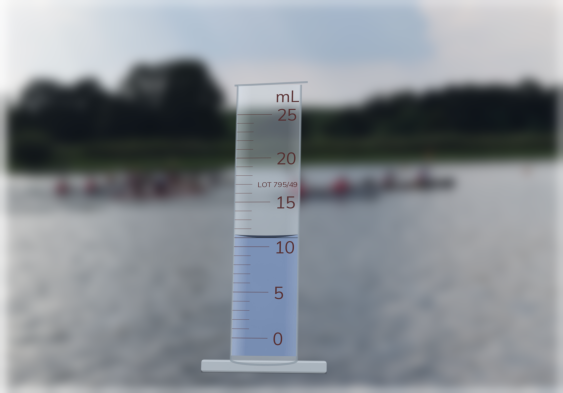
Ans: 11 (mL)
